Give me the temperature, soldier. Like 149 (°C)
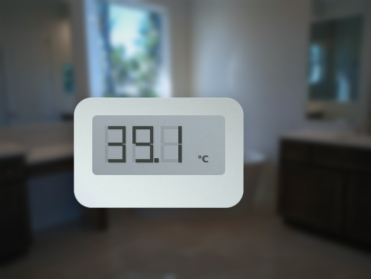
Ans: 39.1 (°C)
